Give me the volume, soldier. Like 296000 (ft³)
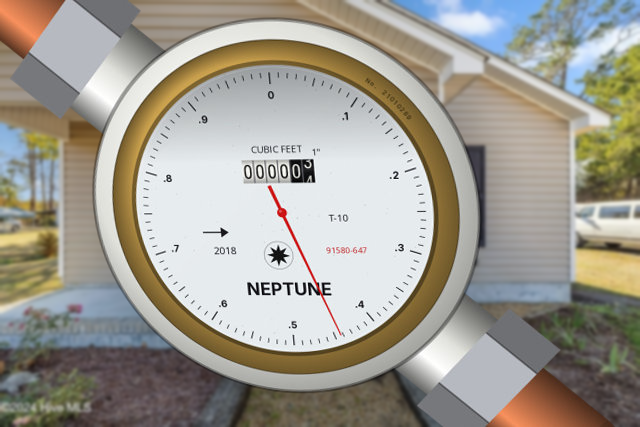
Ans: 3.44 (ft³)
